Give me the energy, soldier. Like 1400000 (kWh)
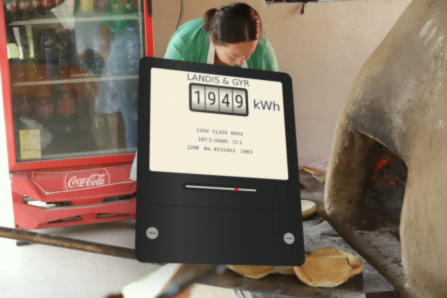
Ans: 1949 (kWh)
